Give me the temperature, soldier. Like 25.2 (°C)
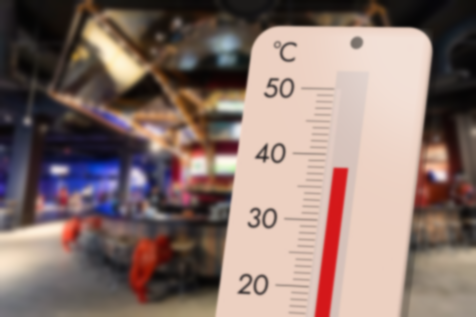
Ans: 38 (°C)
